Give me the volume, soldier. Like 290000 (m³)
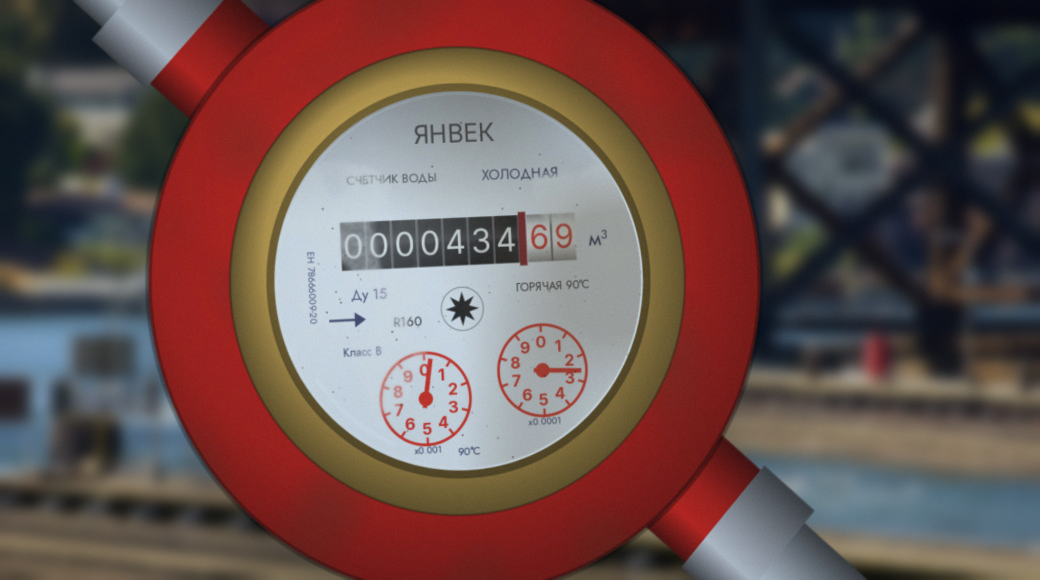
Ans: 434.6902 (m³)
